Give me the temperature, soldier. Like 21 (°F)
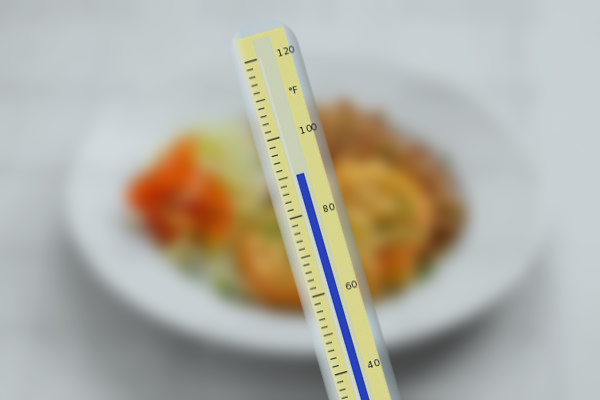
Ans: 90 (°F)
